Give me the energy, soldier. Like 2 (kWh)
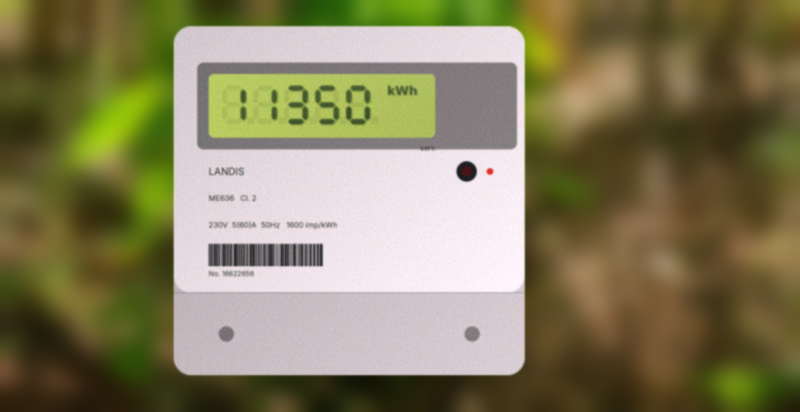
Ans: 11350 (kWh)
